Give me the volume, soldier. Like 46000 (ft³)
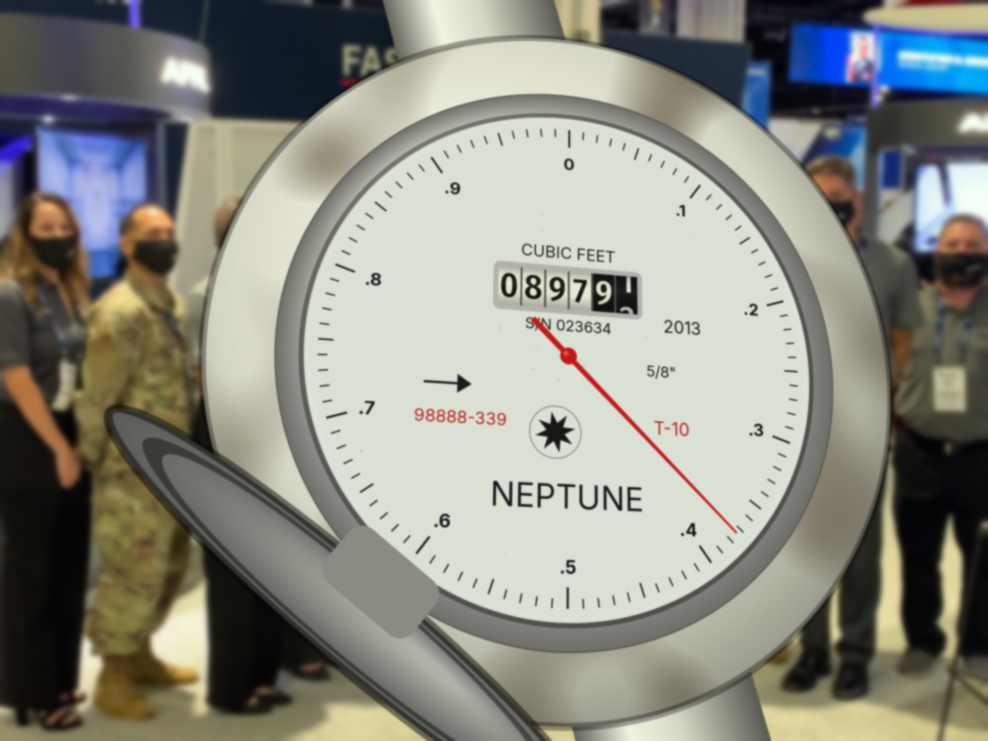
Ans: 89791.37 (ft³)
